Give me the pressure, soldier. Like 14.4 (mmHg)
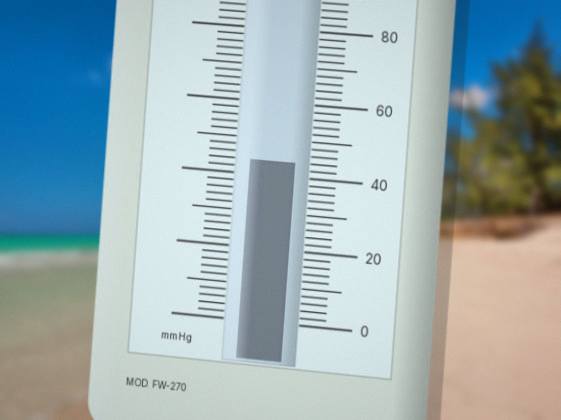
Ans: 44 (mmHg)
